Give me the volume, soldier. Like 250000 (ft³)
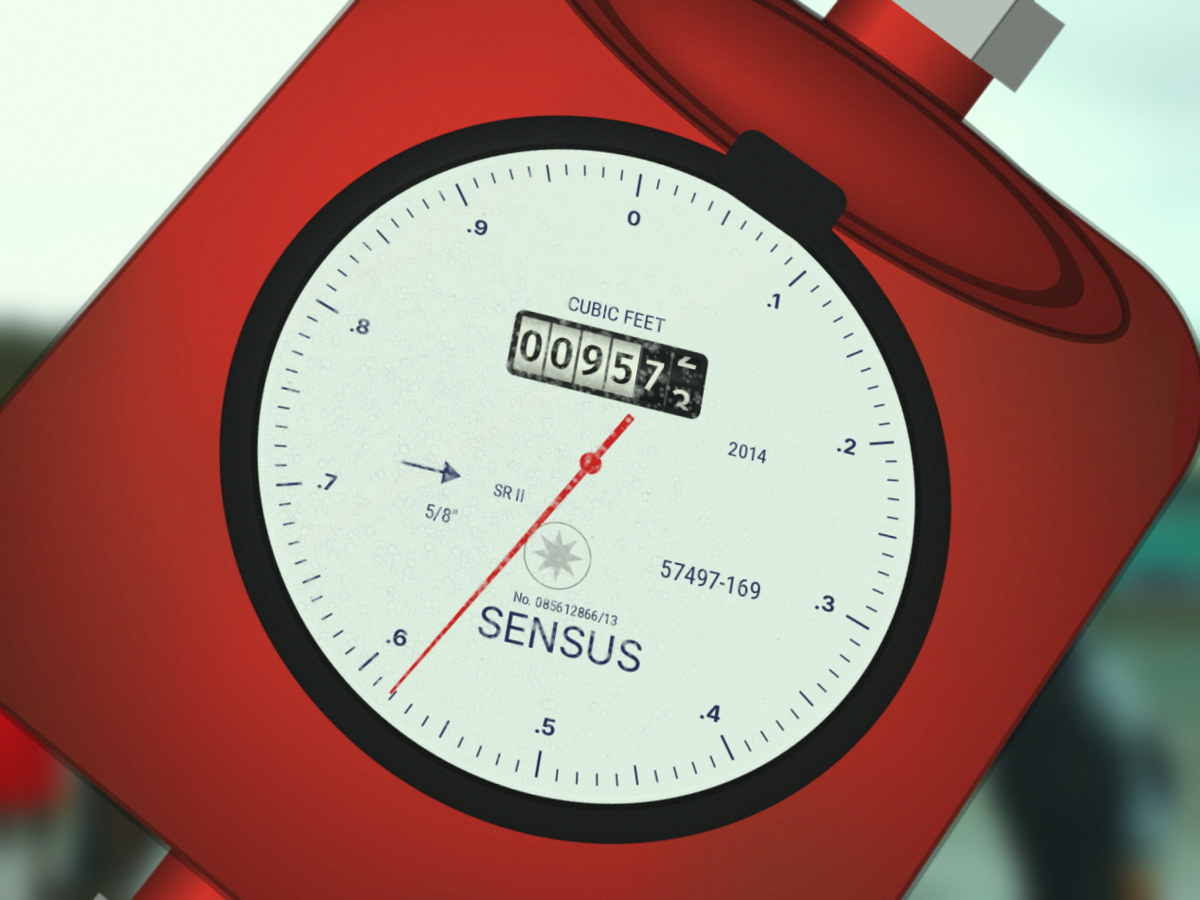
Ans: 9572.58 (ft³)
